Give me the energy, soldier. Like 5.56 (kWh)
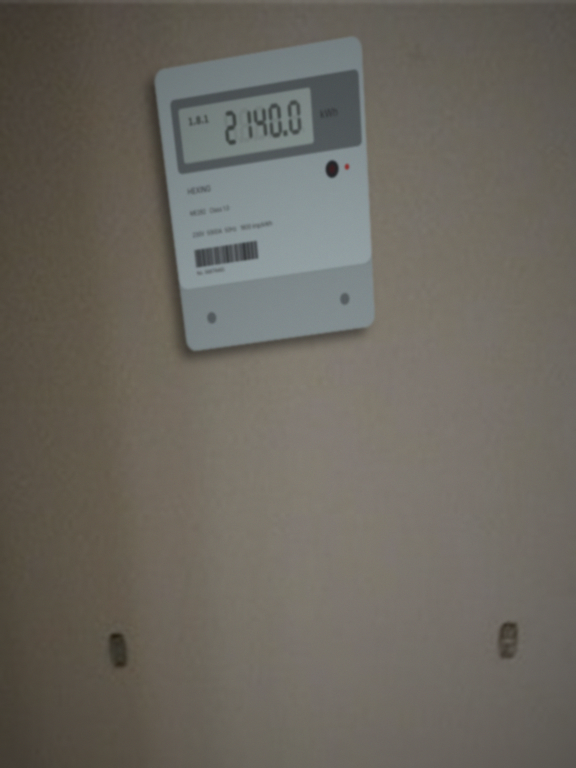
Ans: 2140.0 (kWh)
